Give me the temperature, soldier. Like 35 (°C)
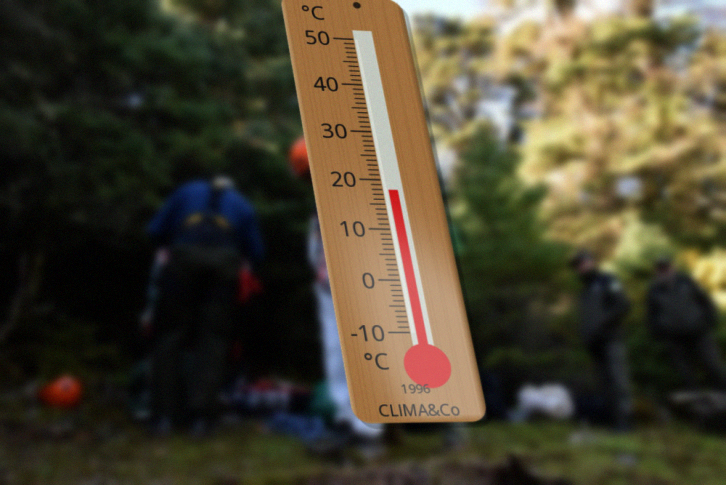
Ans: 18 (°C)
